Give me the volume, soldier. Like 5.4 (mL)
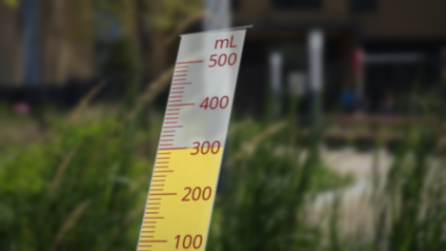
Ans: 300 (mL)
